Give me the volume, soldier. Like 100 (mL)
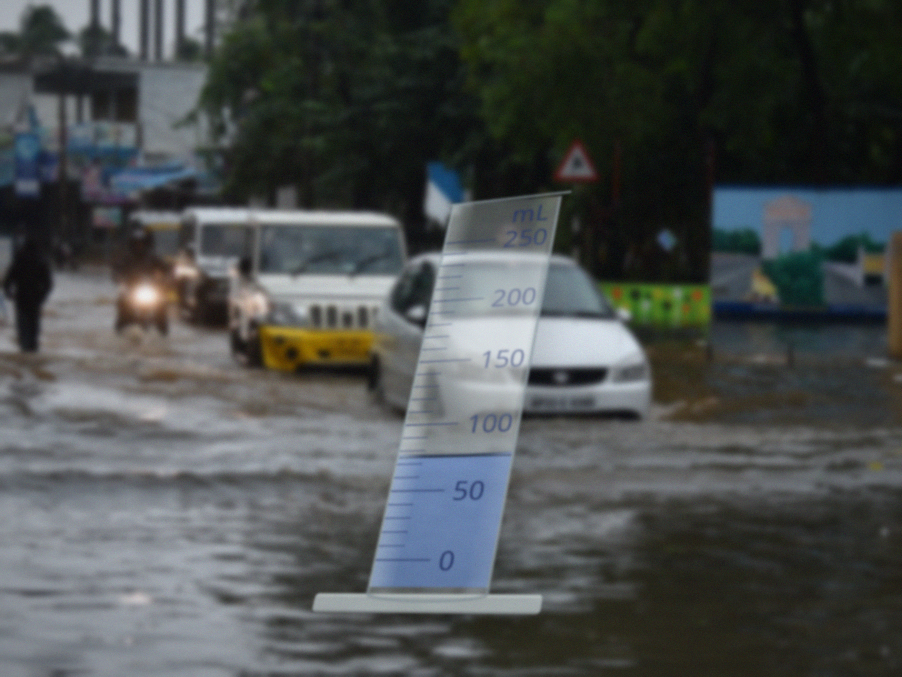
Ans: 75 (mL)
